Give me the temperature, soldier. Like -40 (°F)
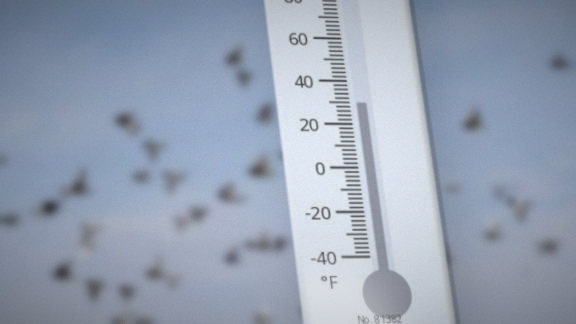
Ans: 30 (°F)
